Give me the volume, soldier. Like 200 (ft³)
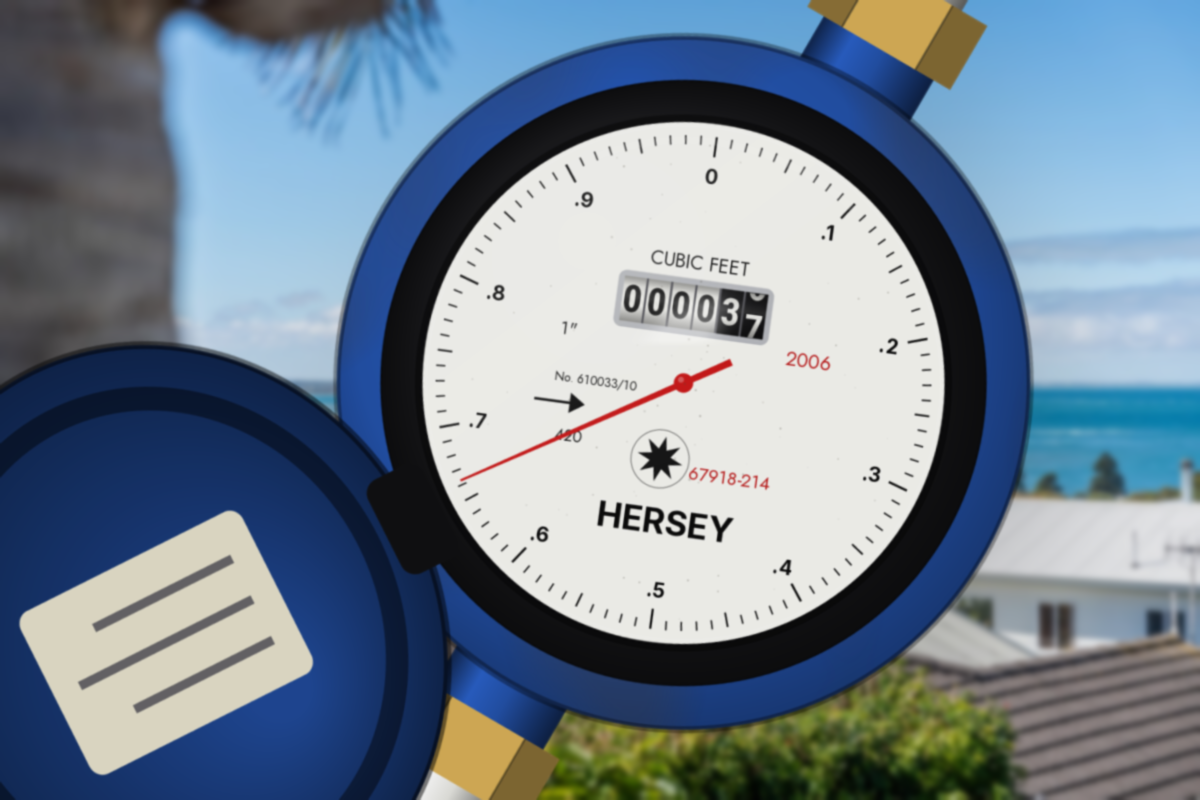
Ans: 36.66 (ft³)
